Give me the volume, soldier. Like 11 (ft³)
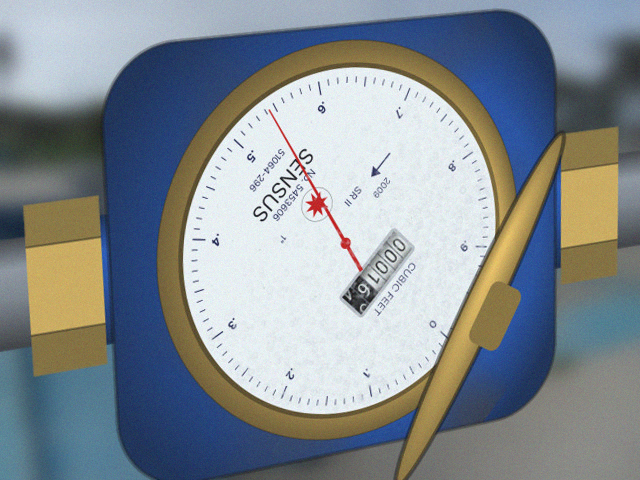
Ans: 163.54 (ft³)
